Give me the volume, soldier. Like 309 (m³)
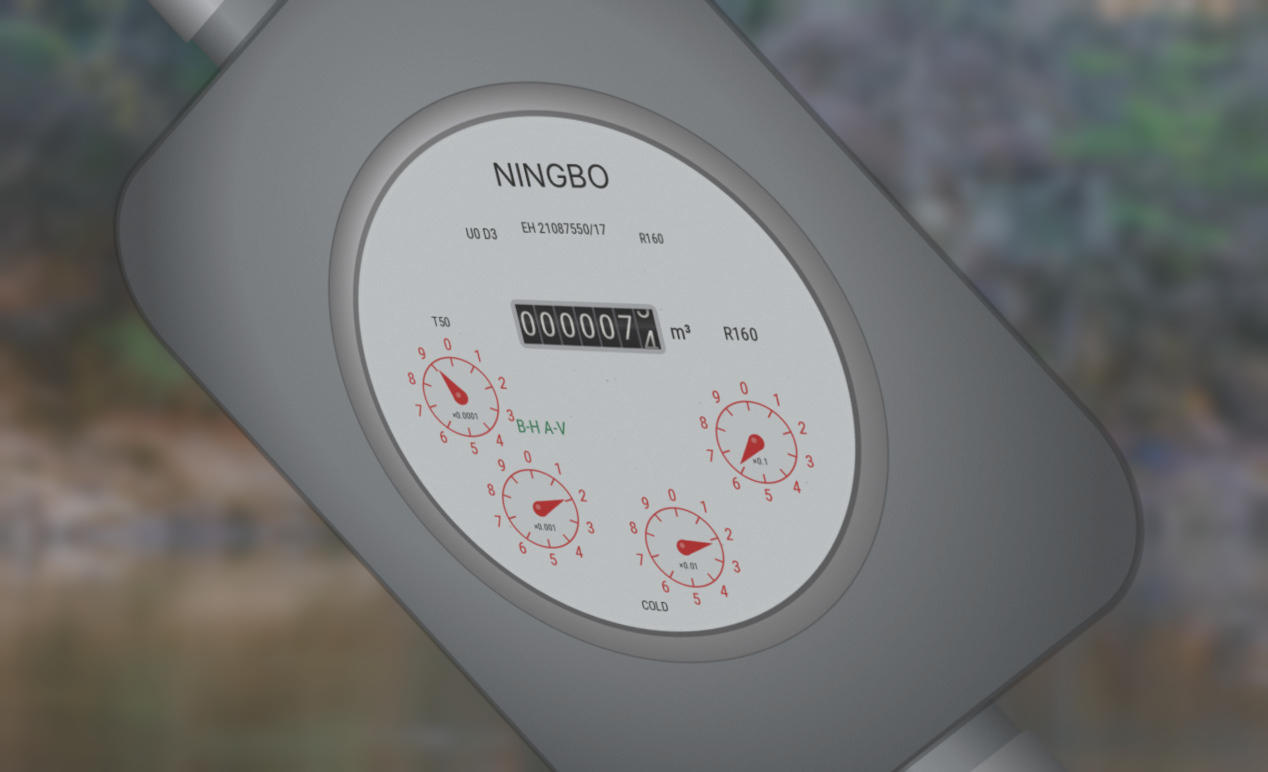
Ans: 73.6219 (m³)
